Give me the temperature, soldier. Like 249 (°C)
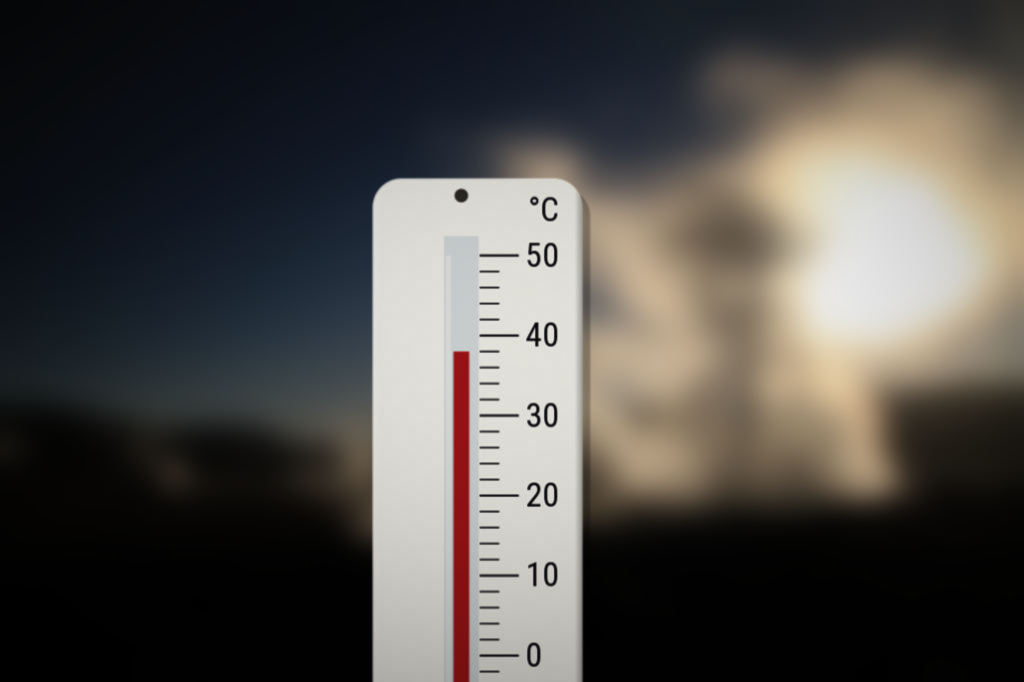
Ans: 38 (°C)
